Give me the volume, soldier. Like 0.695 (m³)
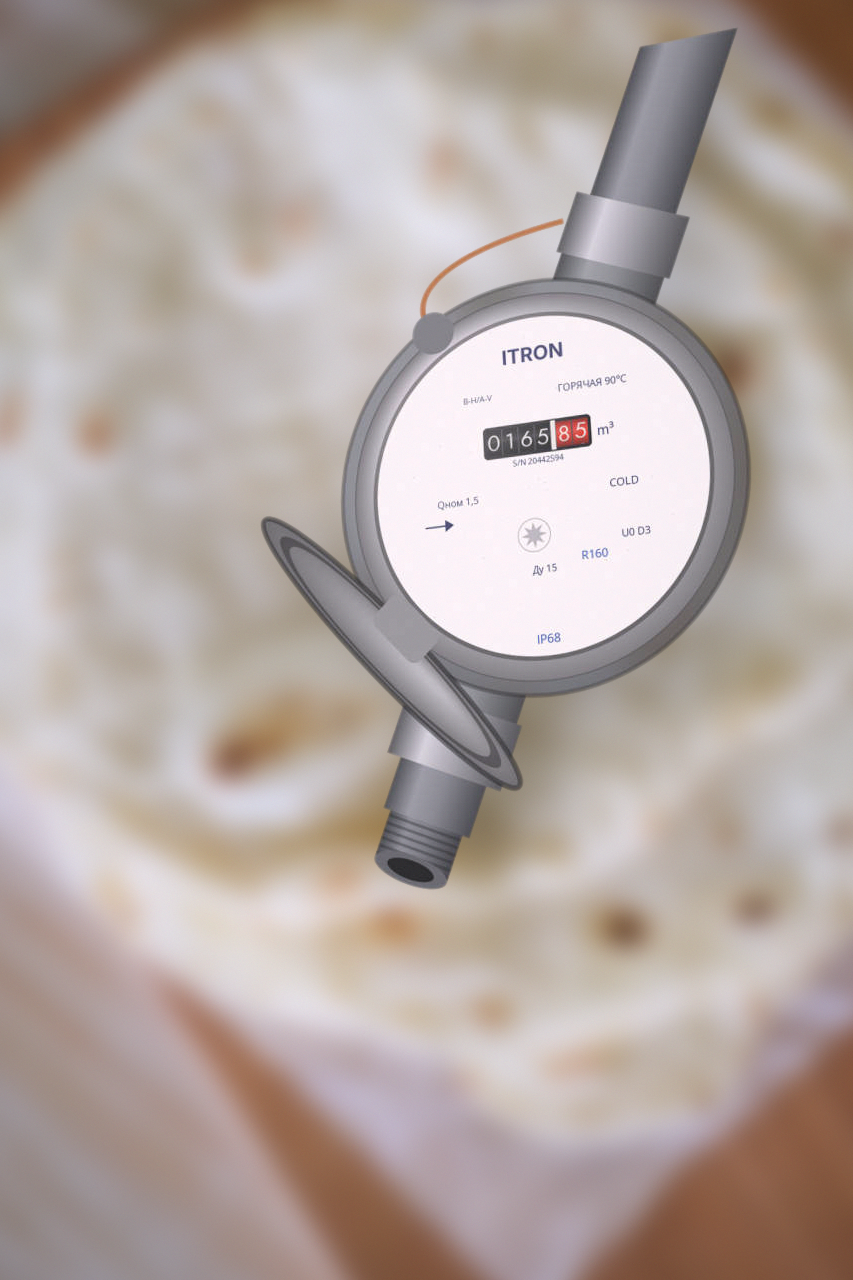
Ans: 165.85 (m³)
